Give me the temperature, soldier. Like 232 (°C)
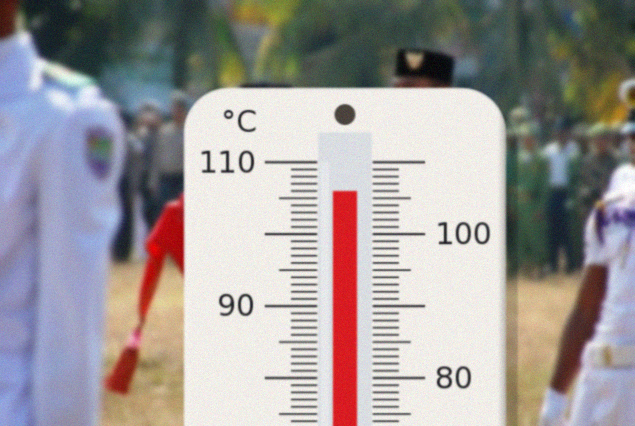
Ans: 106 (°C)
